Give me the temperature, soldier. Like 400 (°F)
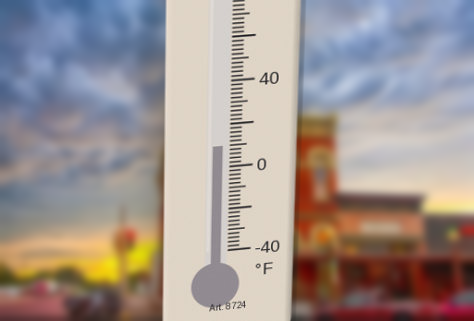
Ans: 10 (°F)
